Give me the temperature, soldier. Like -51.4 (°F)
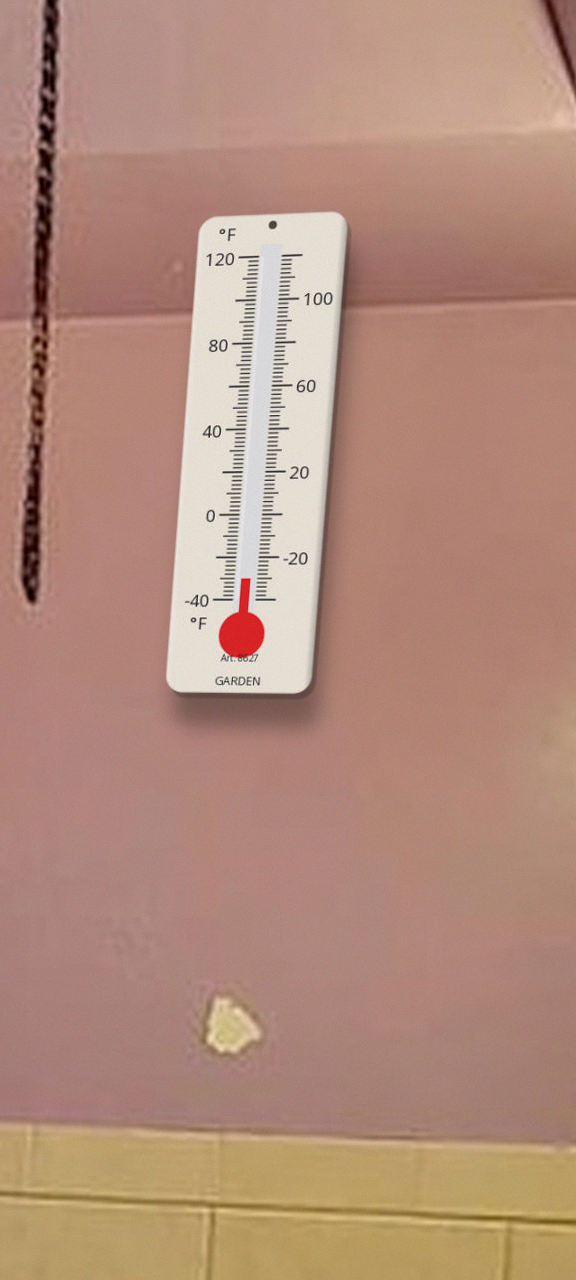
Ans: -30 (°F)
